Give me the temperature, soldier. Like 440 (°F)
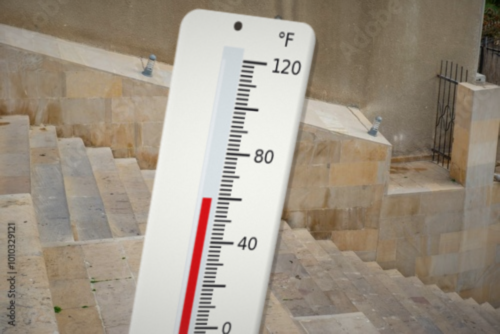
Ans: 60 (°F)
